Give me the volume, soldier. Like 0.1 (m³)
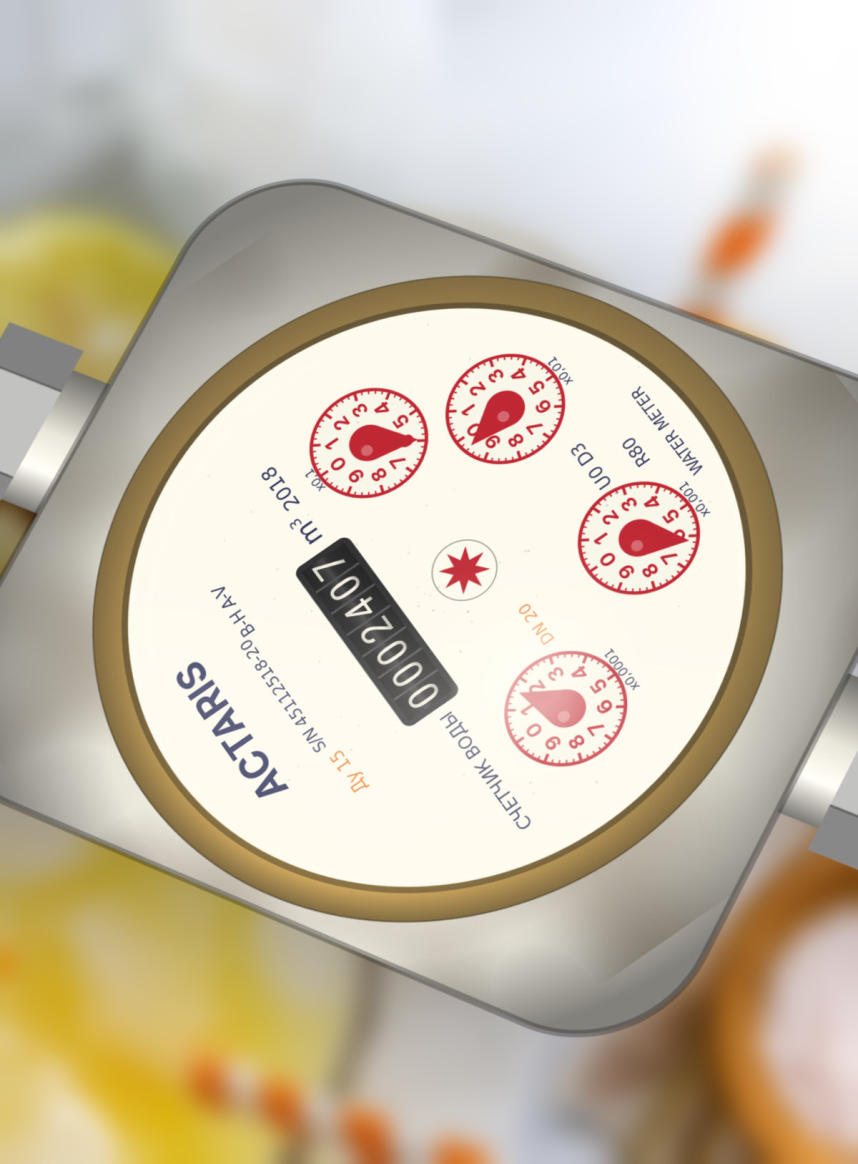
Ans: 2407.5961 (m³)
